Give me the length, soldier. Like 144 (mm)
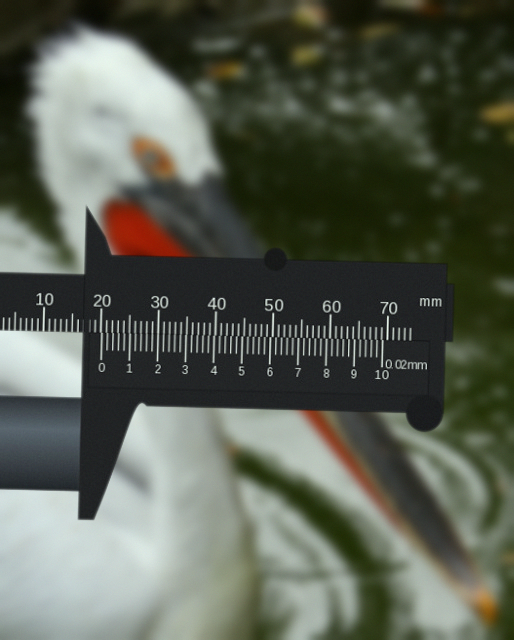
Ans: 20.2 (mm)
